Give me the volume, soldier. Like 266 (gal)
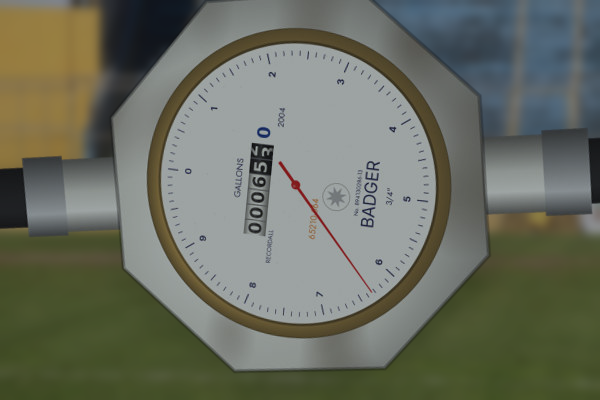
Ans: 6526.3 (gal)
